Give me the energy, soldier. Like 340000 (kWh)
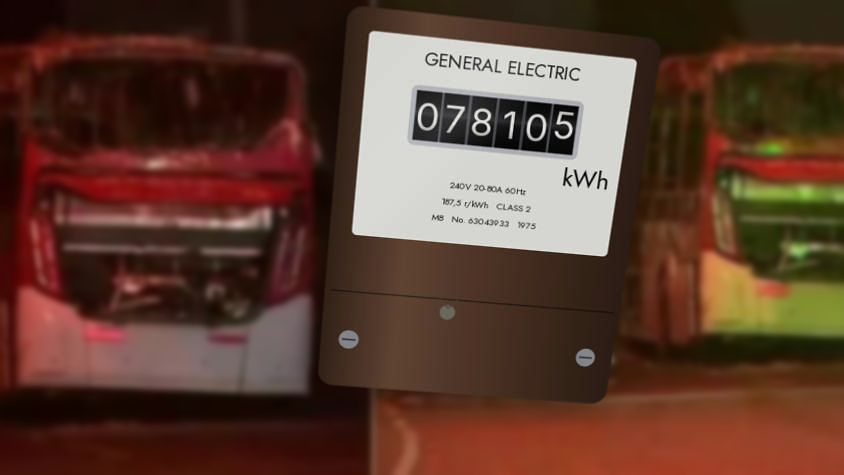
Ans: 78105 (kWh)
